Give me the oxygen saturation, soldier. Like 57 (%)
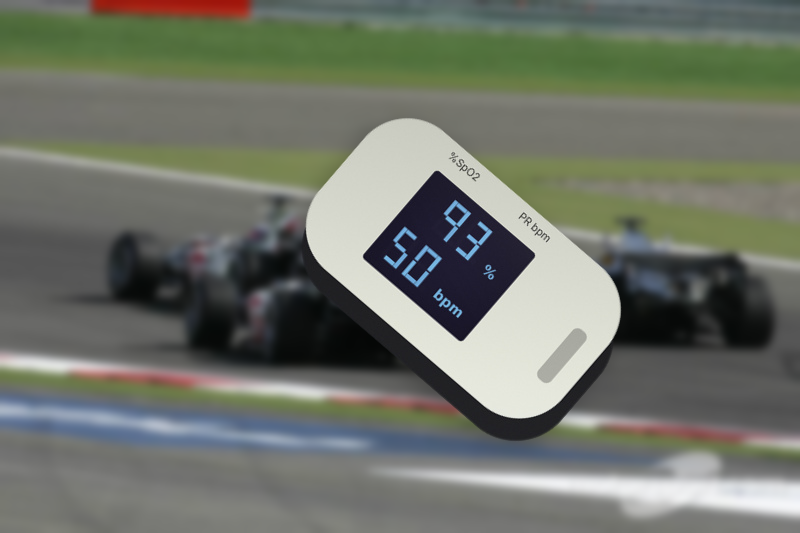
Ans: 93 (%)
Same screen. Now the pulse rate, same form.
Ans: 50 (bpm)
